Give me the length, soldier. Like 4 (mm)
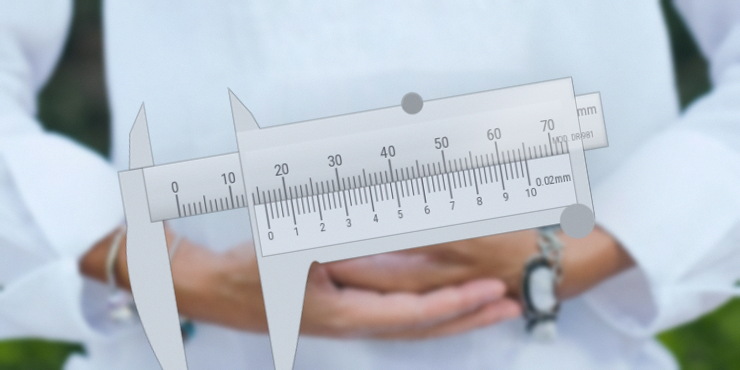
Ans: 16.0 (mm)
